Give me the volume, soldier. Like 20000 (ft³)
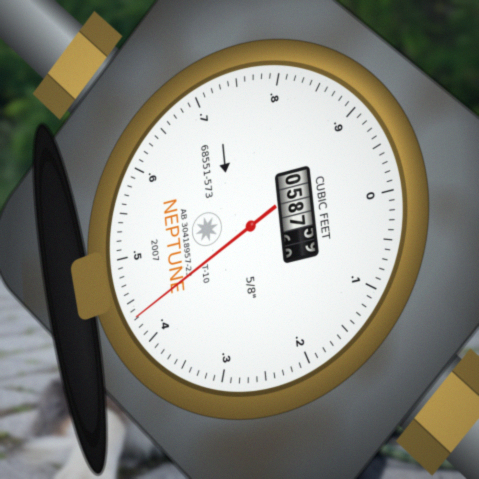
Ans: 58759.43 (ft³)
